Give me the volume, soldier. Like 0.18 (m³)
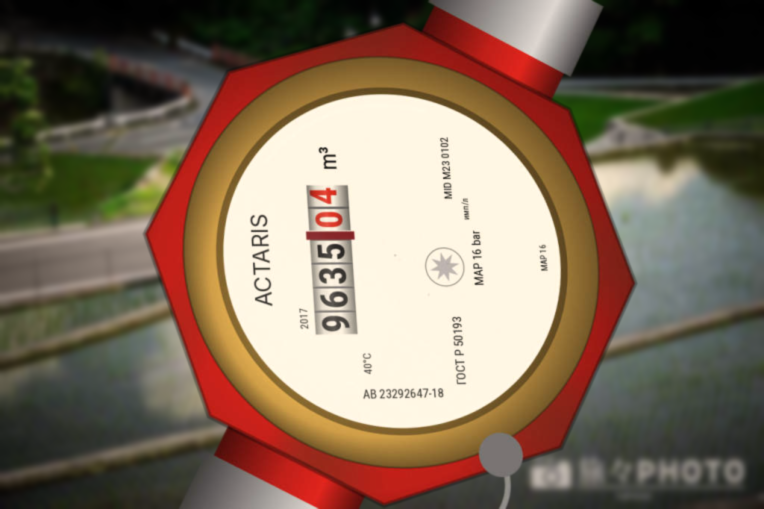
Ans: 9635.04 (m³)
